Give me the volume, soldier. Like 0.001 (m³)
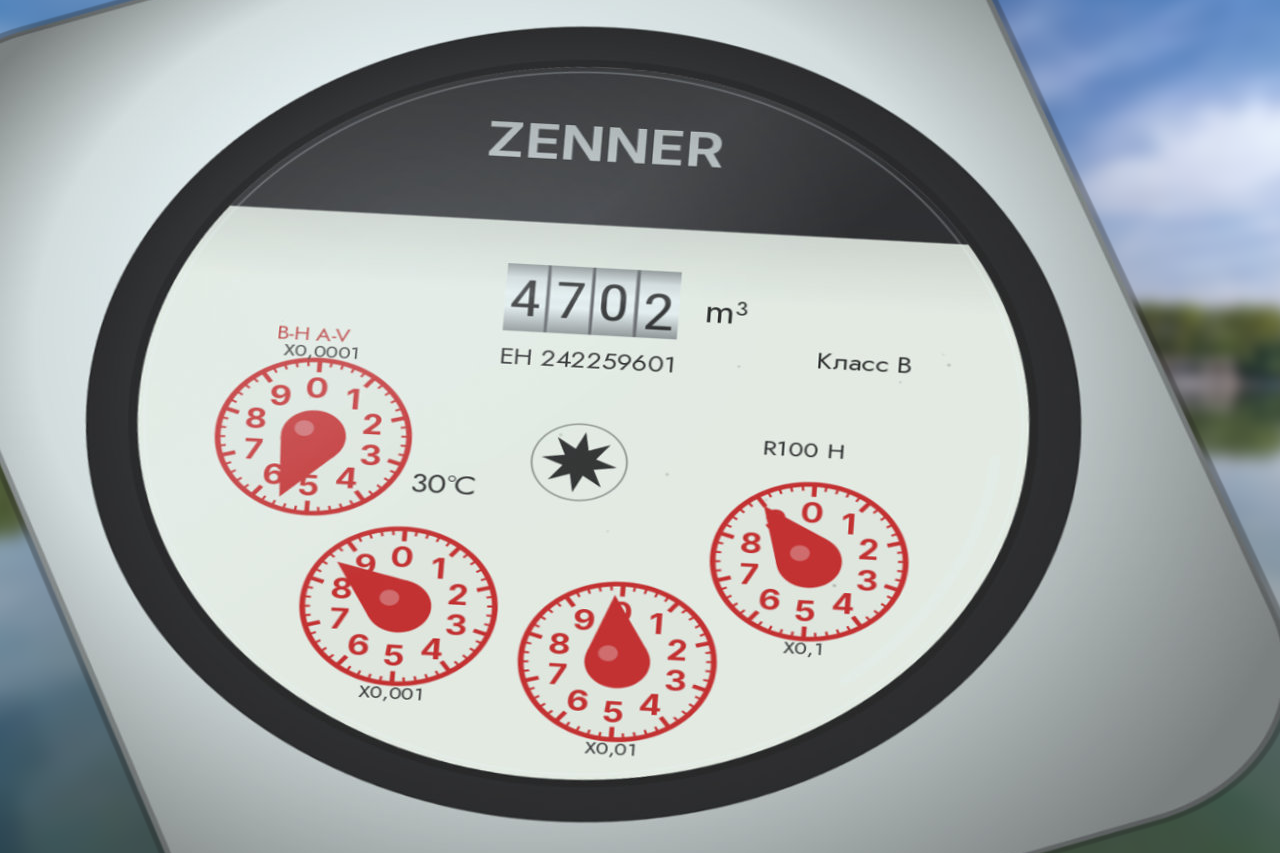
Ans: 4701.8985 (m³)
